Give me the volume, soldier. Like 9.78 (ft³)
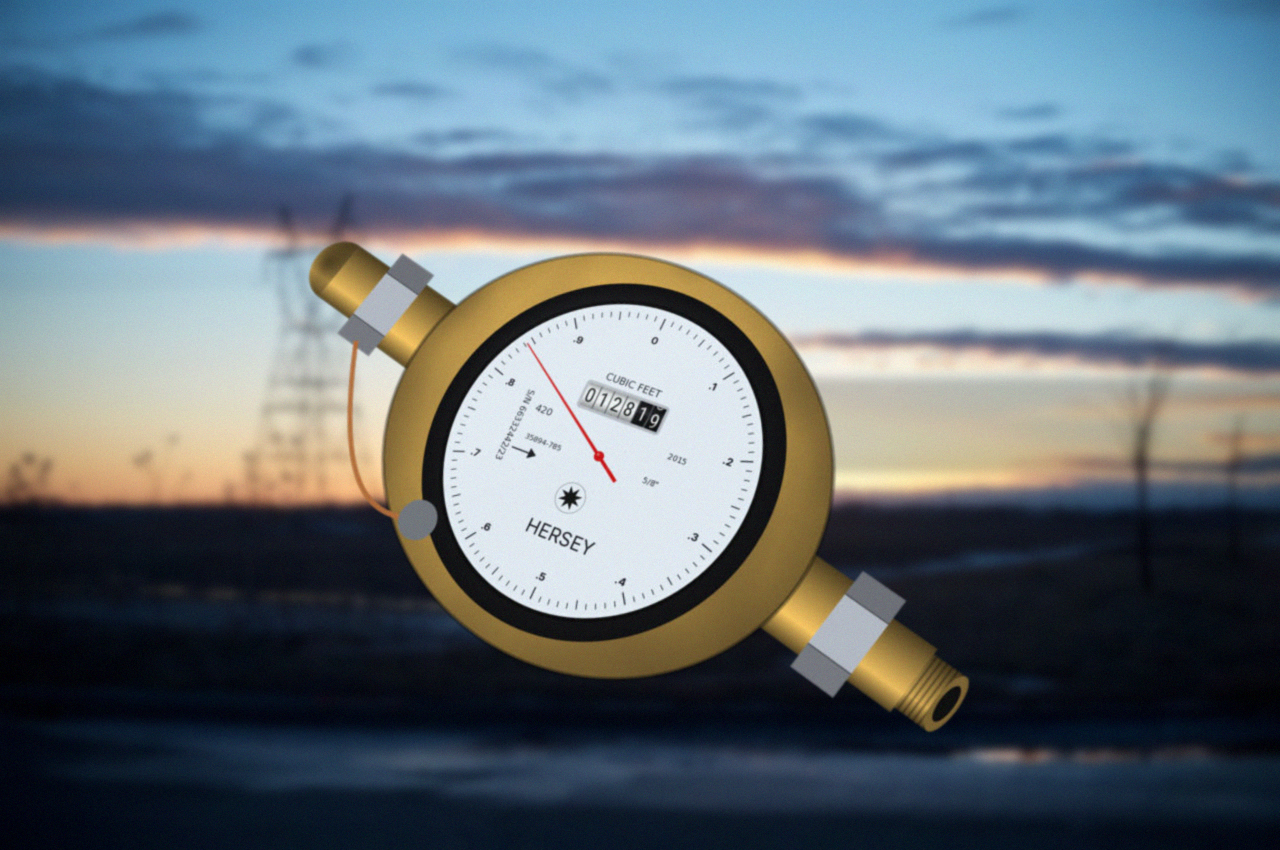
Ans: 12818.84 (ft³)
